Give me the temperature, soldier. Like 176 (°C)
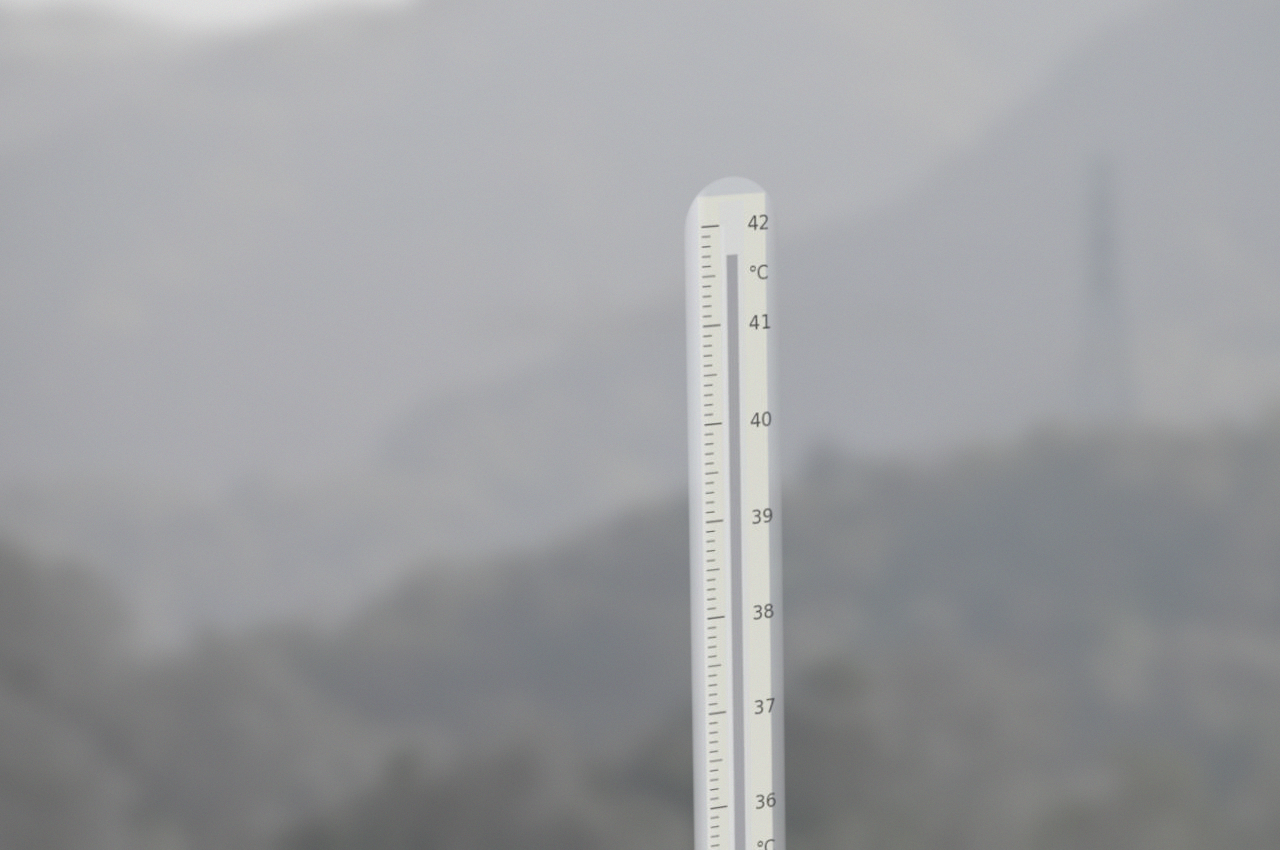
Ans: 41.7 (°C)
